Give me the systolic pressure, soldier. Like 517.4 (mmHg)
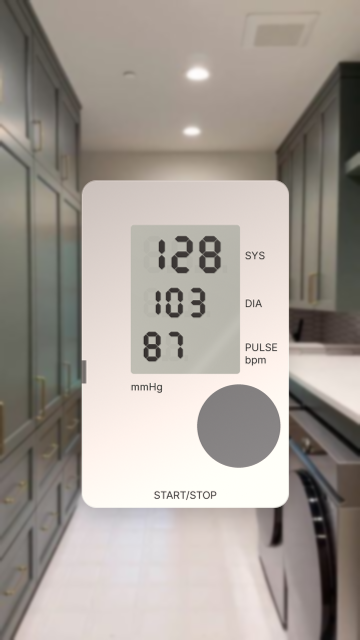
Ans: 128 (mmHg)
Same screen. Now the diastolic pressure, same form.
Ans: 103 (mmHg)
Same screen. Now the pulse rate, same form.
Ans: 87 (bpm)
